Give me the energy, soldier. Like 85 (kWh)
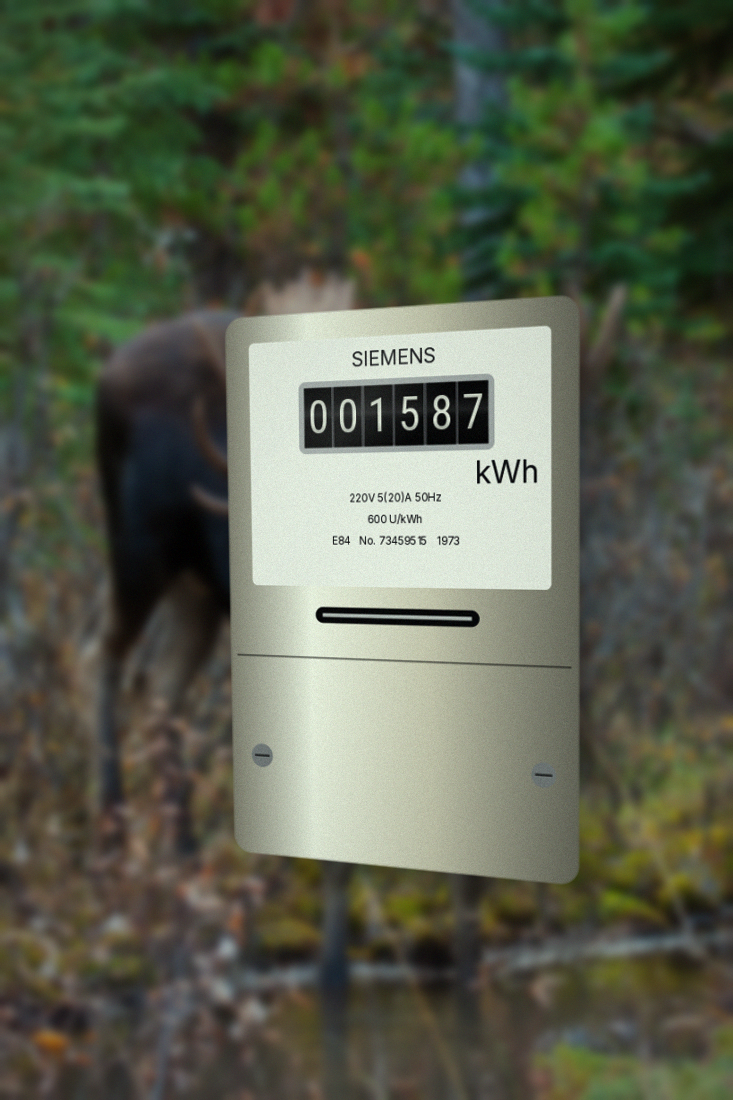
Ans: 1587 (kWh)
